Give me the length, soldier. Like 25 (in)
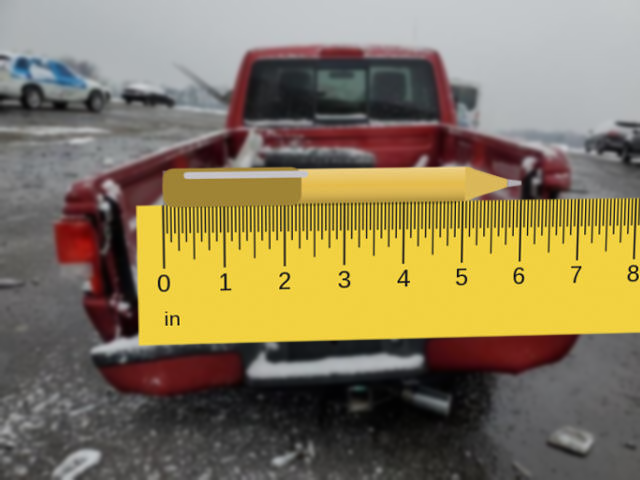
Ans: 6 (in)
